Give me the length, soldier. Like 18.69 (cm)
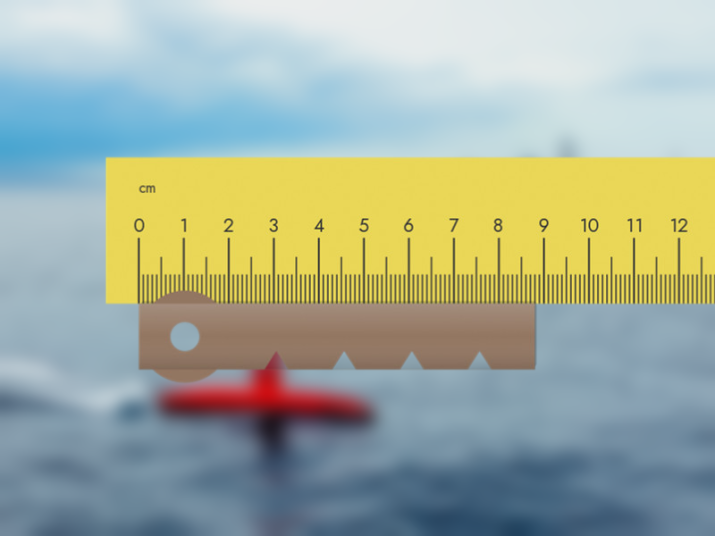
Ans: 8.8 (cm)
